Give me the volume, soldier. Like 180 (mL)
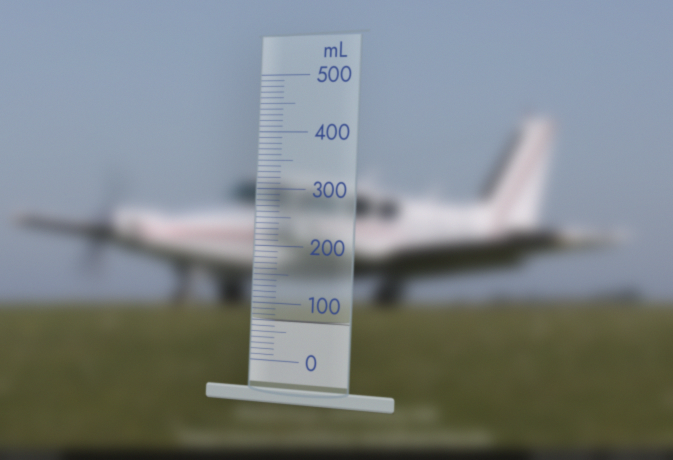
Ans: 70 (mL)
